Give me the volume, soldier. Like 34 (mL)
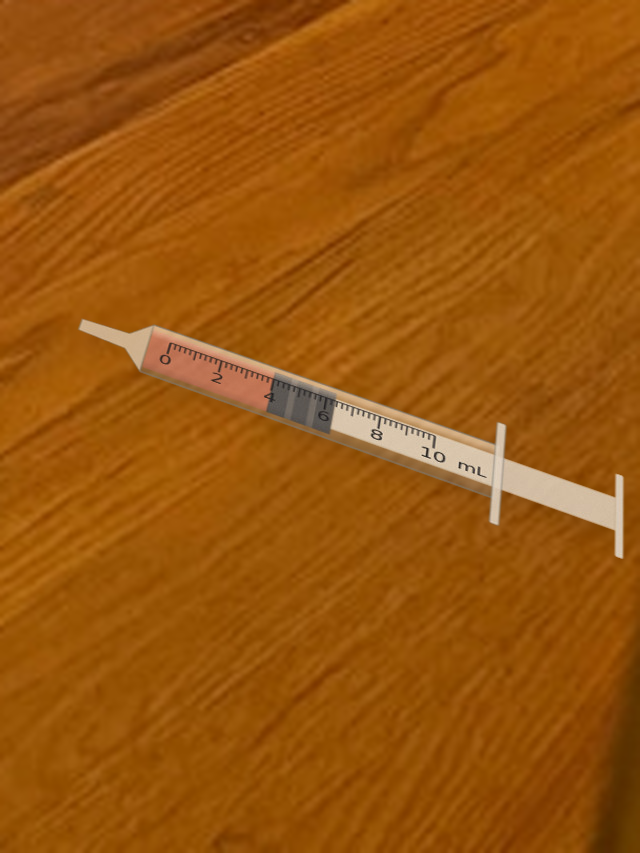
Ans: 4 (mL)
